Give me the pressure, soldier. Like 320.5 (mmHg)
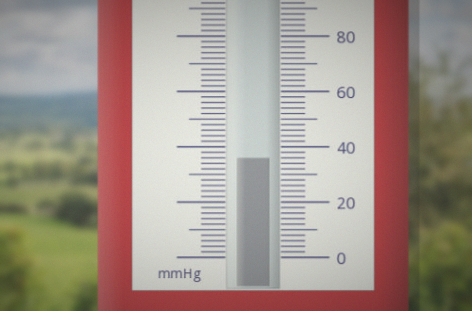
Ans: 36 (mmHg)
